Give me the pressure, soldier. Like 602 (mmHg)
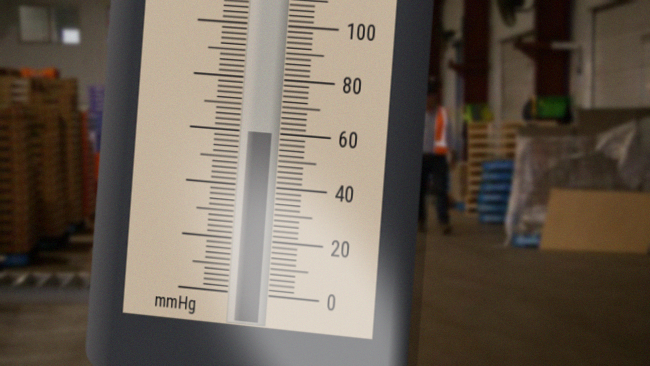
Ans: 60 (mmHg)
